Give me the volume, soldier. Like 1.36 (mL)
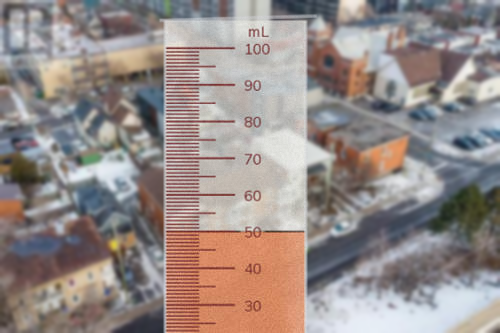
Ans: 50 (mL)
